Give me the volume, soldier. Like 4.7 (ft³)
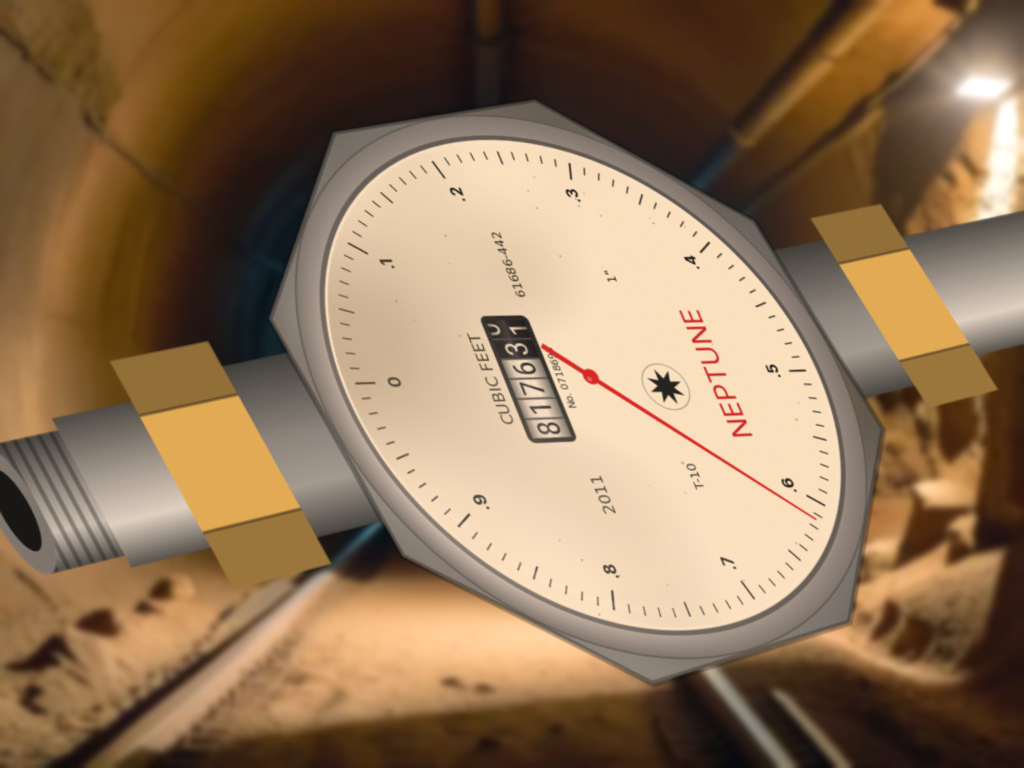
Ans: 817630.61 (ft³)
